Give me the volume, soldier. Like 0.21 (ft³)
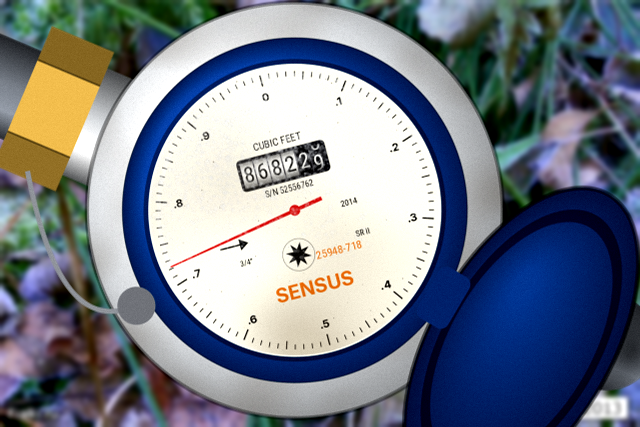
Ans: 868228.72 (ft³)
